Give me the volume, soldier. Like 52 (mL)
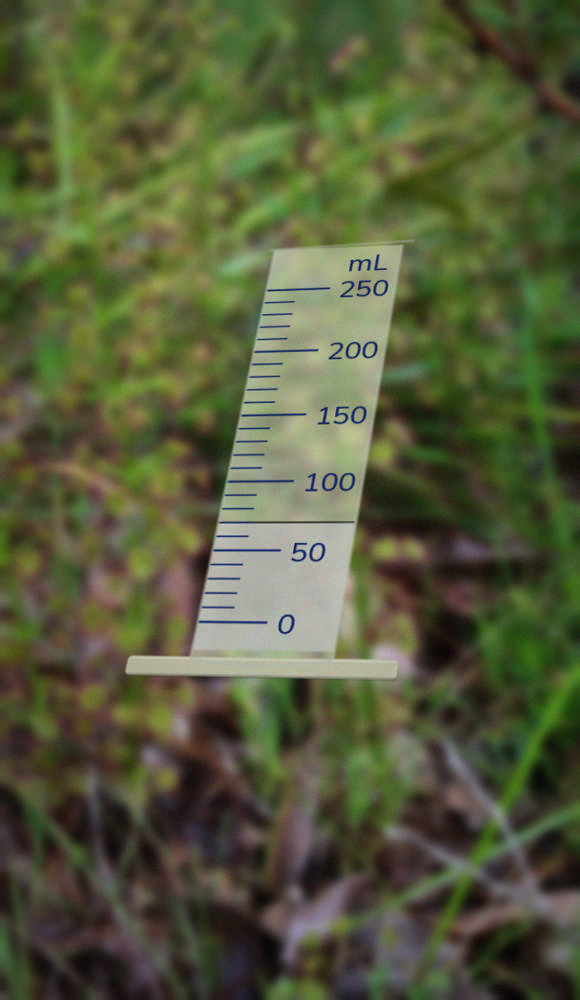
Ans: 70 (mL)
